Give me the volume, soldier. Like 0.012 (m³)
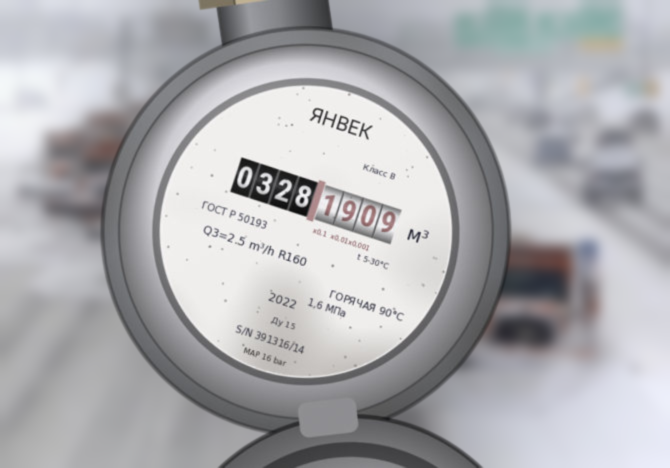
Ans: 328.1909 (m³)
